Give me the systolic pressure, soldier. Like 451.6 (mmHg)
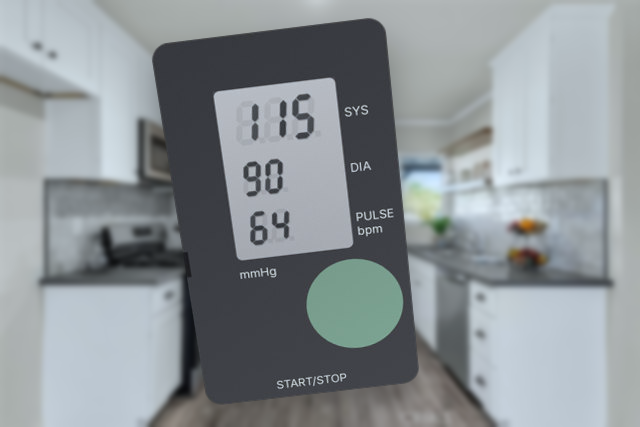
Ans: 115 (mmHg)
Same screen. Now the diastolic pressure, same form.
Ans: 90 (mmHg)
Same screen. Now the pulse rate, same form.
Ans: 64 (bpm)
